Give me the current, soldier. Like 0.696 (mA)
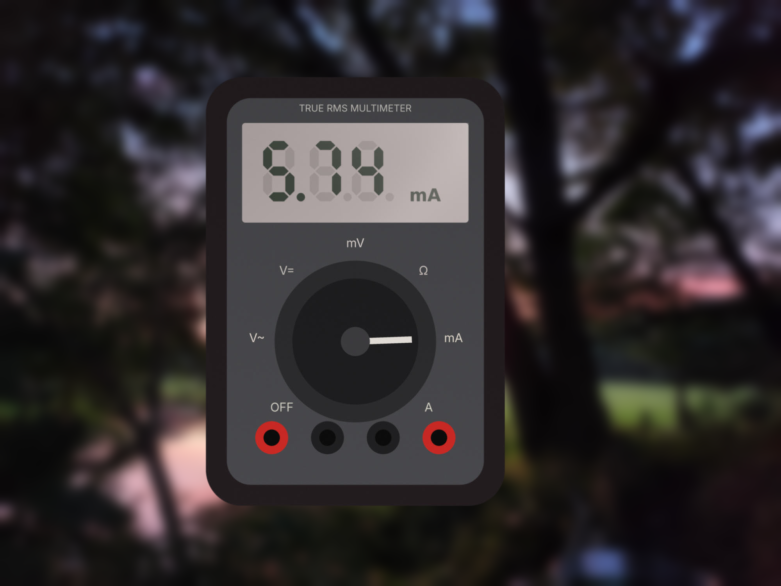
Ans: 5.74 (mA)
